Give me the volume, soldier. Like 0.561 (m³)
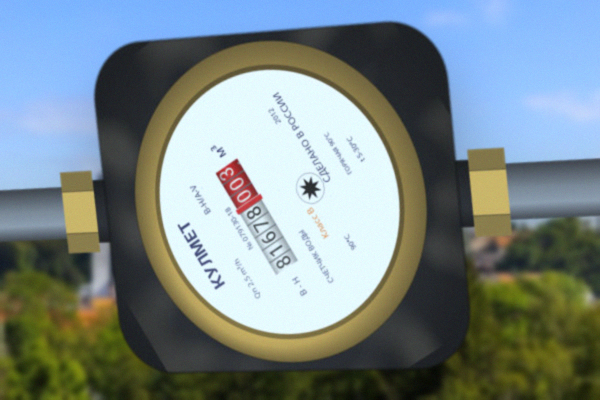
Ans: 81678.003 (m³)
